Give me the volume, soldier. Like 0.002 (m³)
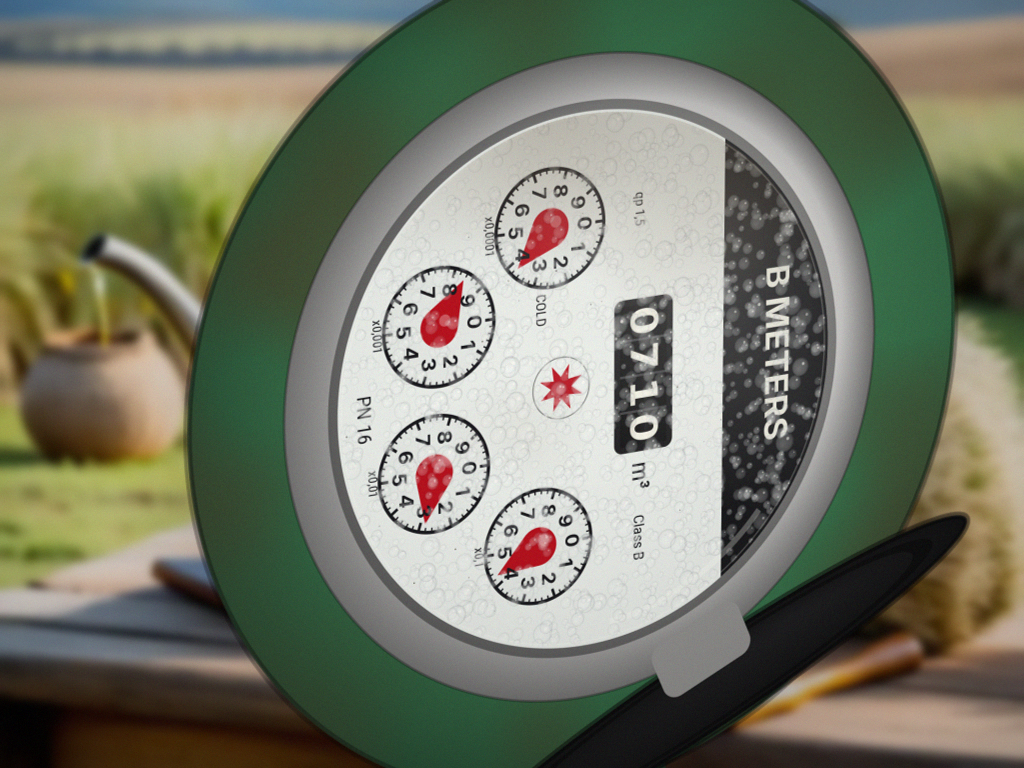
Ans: 710.4283 (m³)
